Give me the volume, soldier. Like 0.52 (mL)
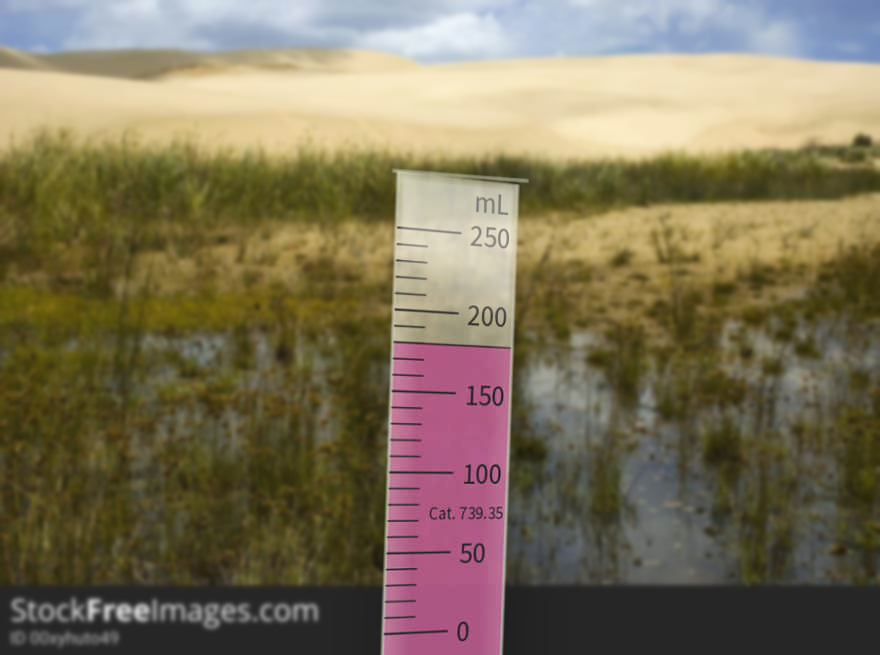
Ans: 180 (mL)
